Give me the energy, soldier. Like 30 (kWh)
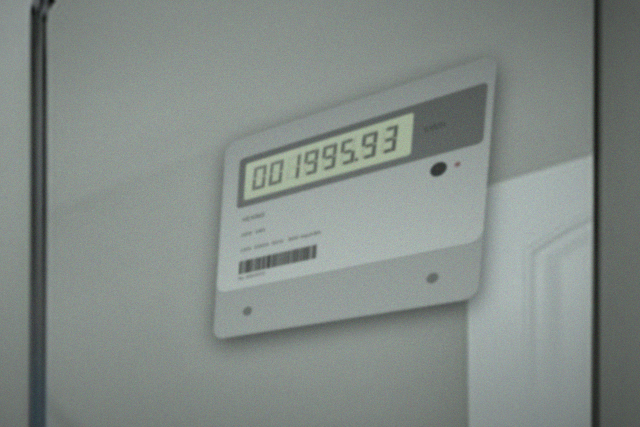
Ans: 1995.93 (kWh)
